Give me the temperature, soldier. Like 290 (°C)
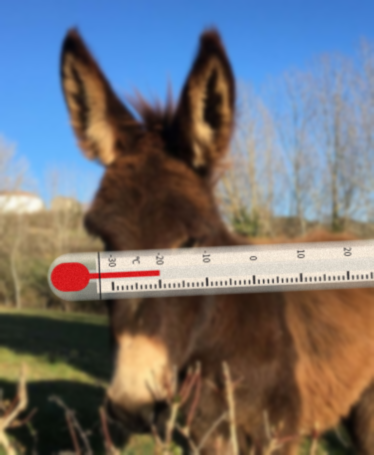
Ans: -20 (°C)
